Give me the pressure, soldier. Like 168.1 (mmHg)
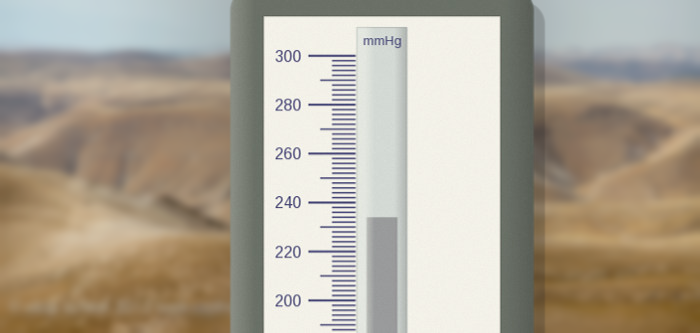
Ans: 234 (mmHg)
